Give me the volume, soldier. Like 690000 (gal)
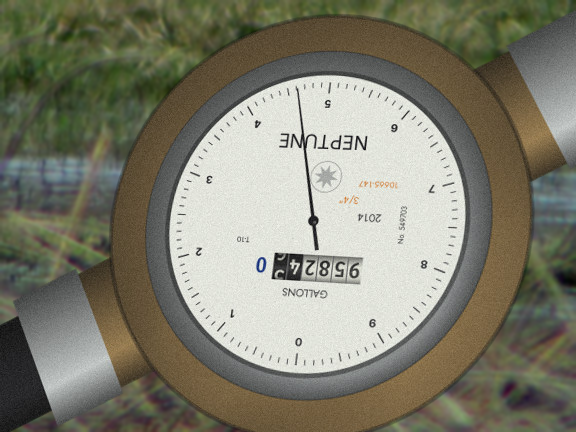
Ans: 9582454.6 (gal)
